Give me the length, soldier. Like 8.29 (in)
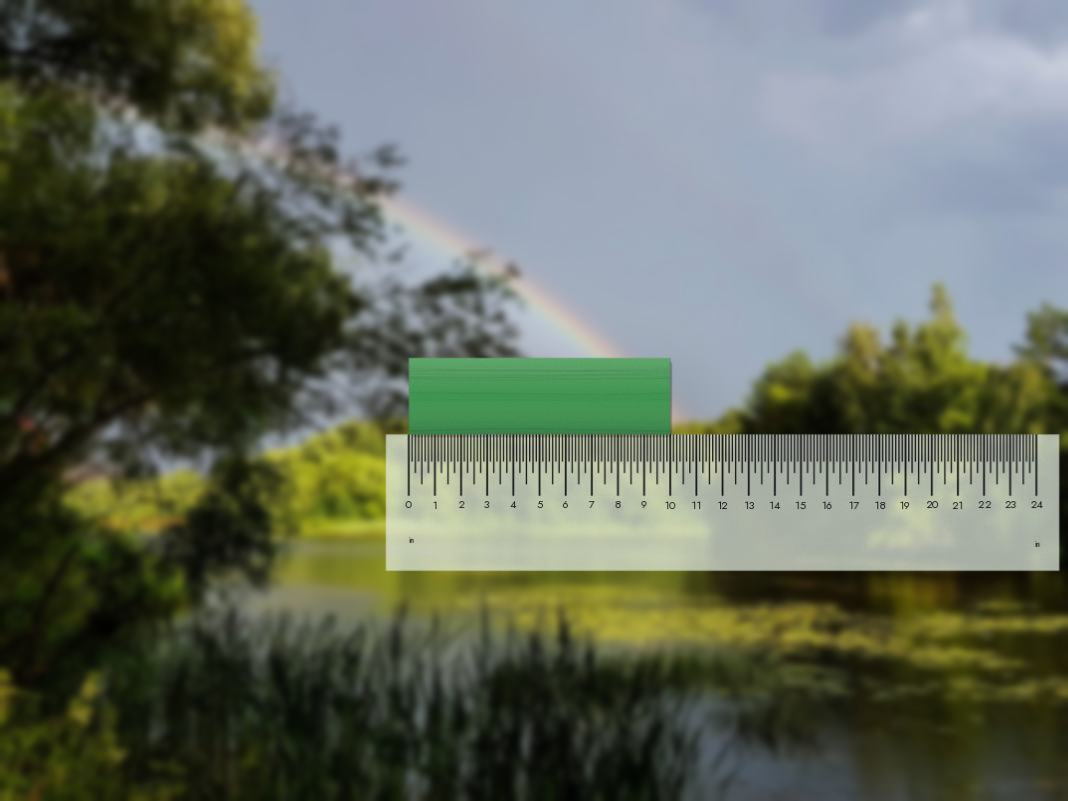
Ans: 10 (in)
